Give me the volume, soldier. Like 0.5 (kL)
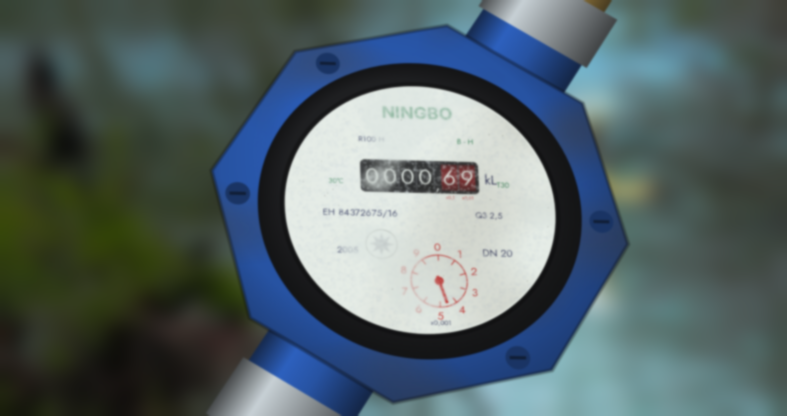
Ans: 0.694 (kL)
